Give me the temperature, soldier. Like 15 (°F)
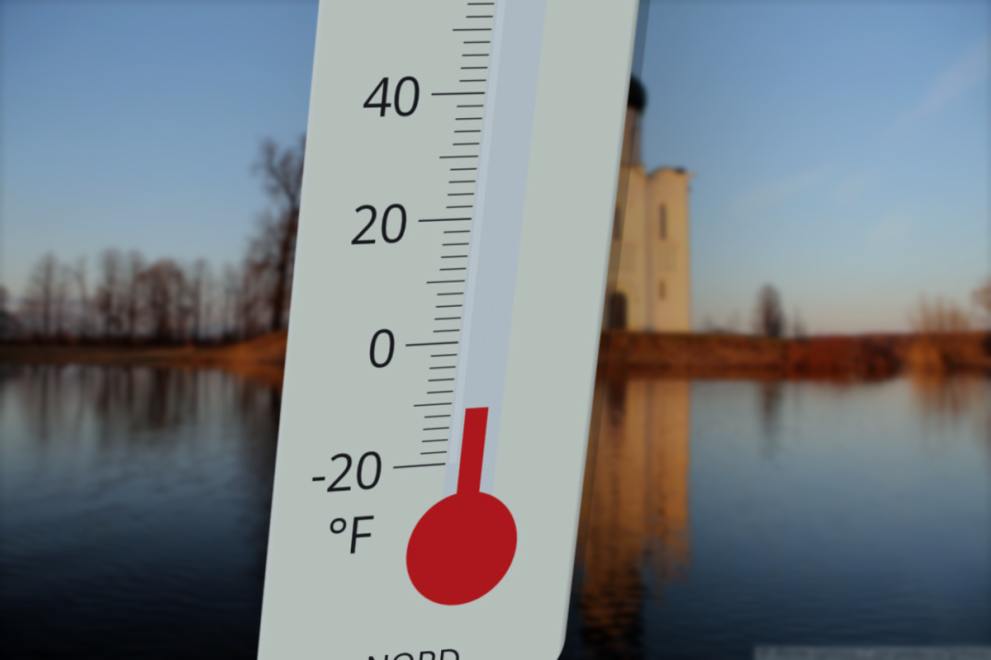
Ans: -11 (°F)
